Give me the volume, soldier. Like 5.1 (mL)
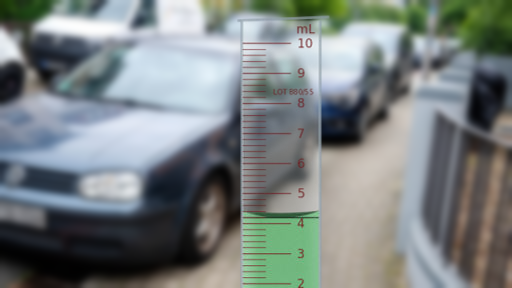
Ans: 4.2 (mL)
